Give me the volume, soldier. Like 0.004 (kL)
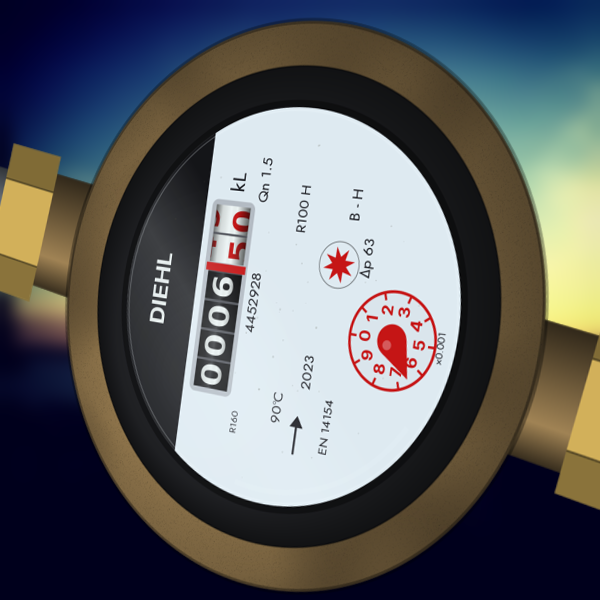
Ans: 6.496 (kL)
